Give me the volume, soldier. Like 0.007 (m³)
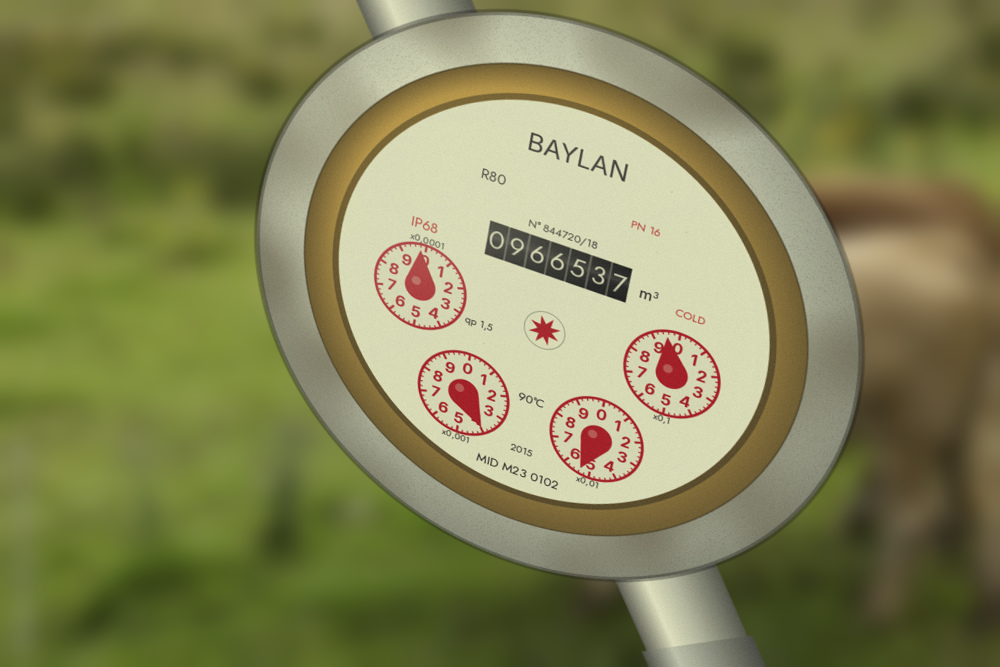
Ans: 966536.9539 (m³)
